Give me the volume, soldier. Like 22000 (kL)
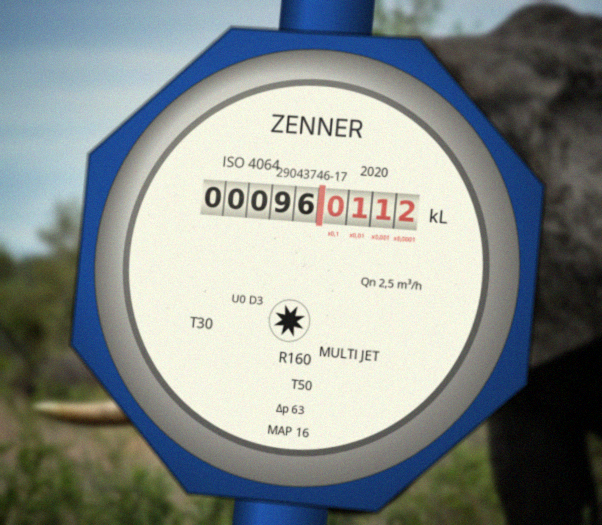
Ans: 96.0112 (kL)
